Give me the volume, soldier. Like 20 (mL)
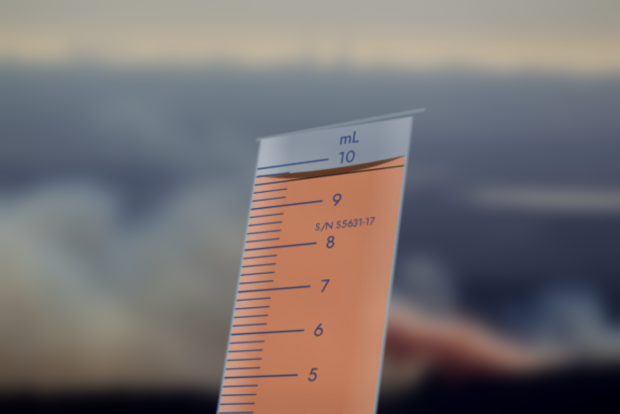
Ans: 9.6 (mL)
